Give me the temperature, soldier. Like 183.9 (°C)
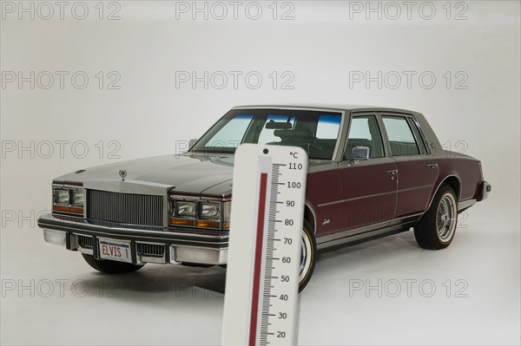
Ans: 105 (°C)
